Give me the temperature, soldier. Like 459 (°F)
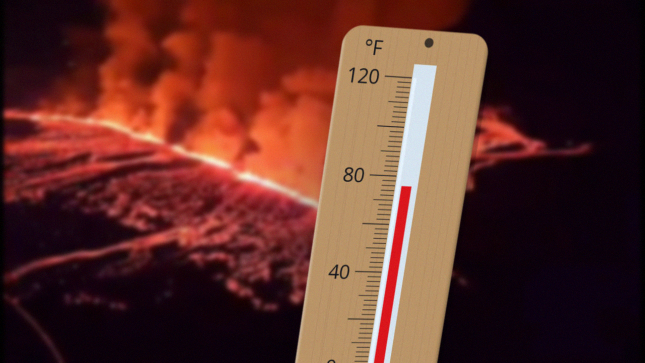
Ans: 76 (°F)
